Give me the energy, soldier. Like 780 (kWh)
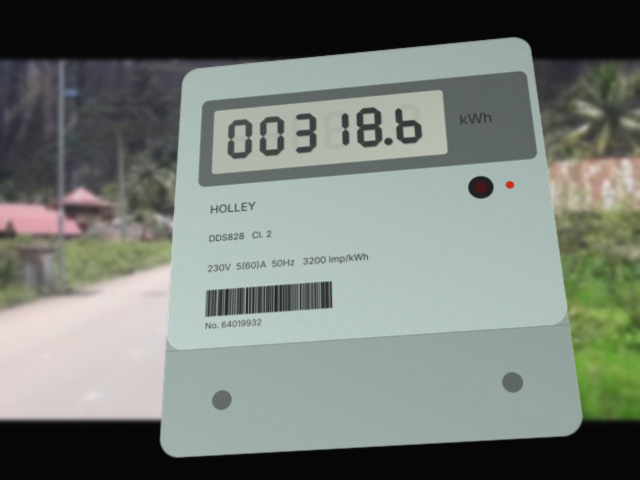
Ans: 318.6 (kWh)
